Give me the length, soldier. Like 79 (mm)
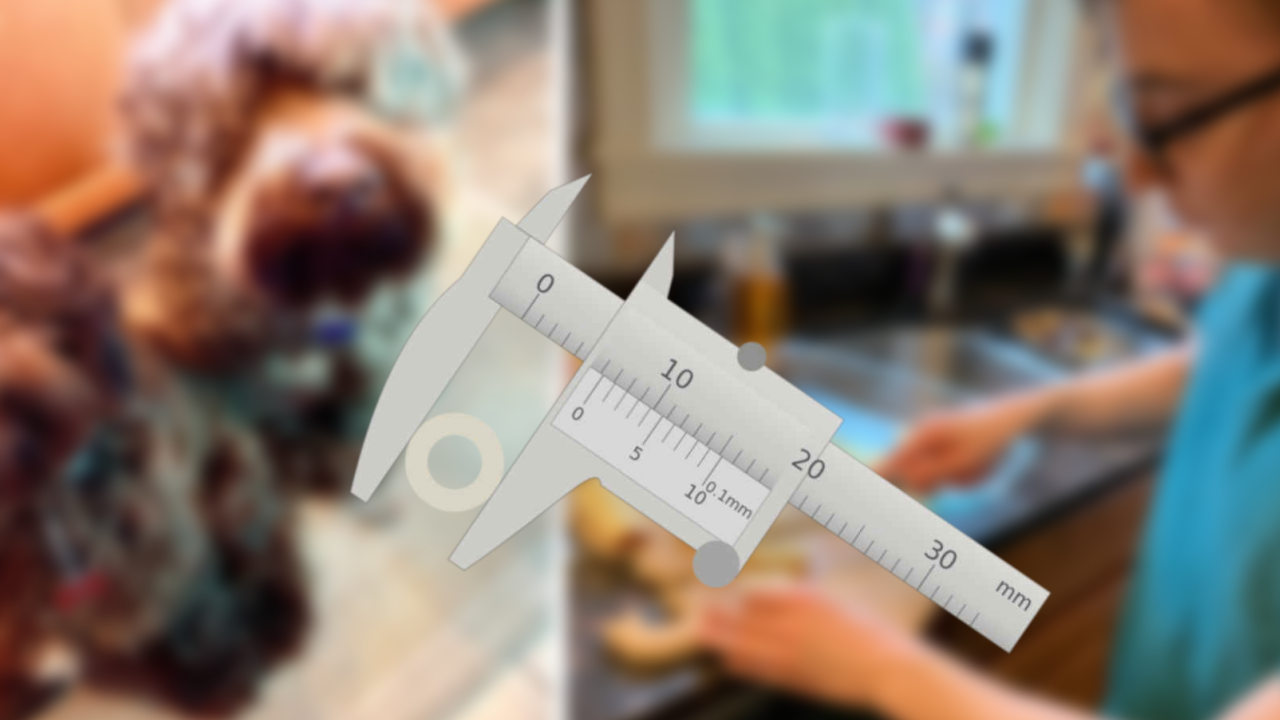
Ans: 6.2 (mm)
